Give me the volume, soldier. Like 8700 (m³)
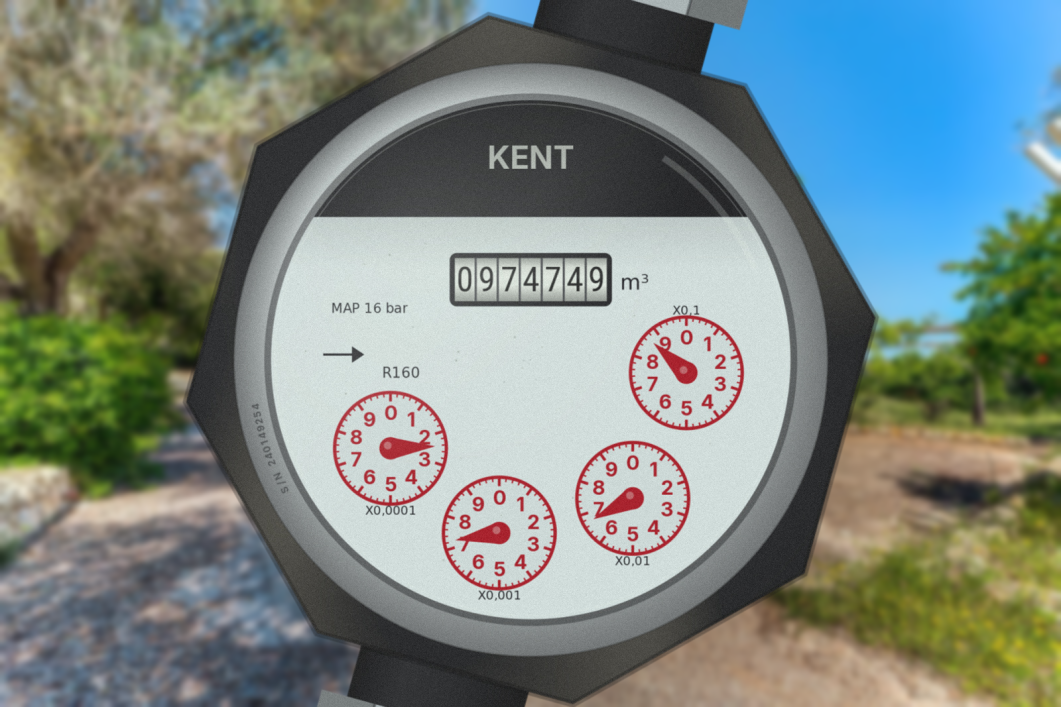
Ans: 974749.8672 (m³)
